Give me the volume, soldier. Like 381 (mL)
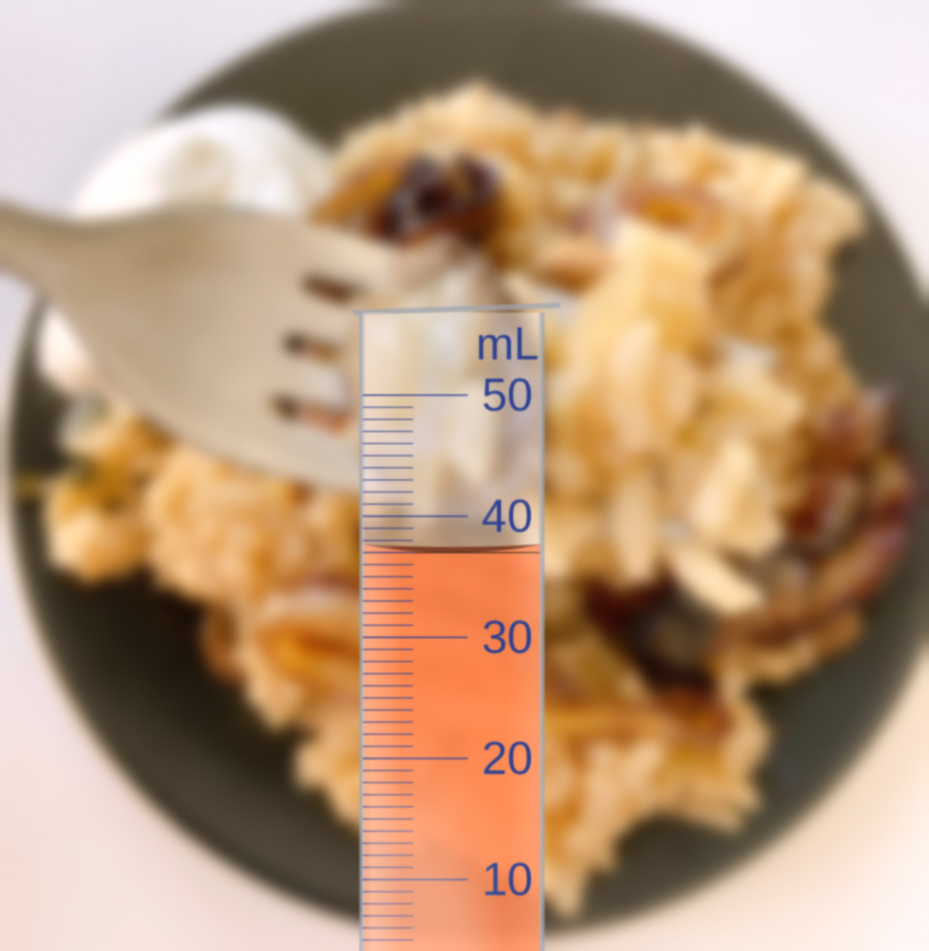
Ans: 37 (mL)
